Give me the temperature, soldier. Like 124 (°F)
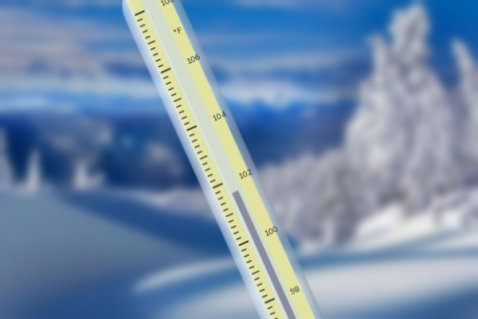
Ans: 101.6 (°F)
